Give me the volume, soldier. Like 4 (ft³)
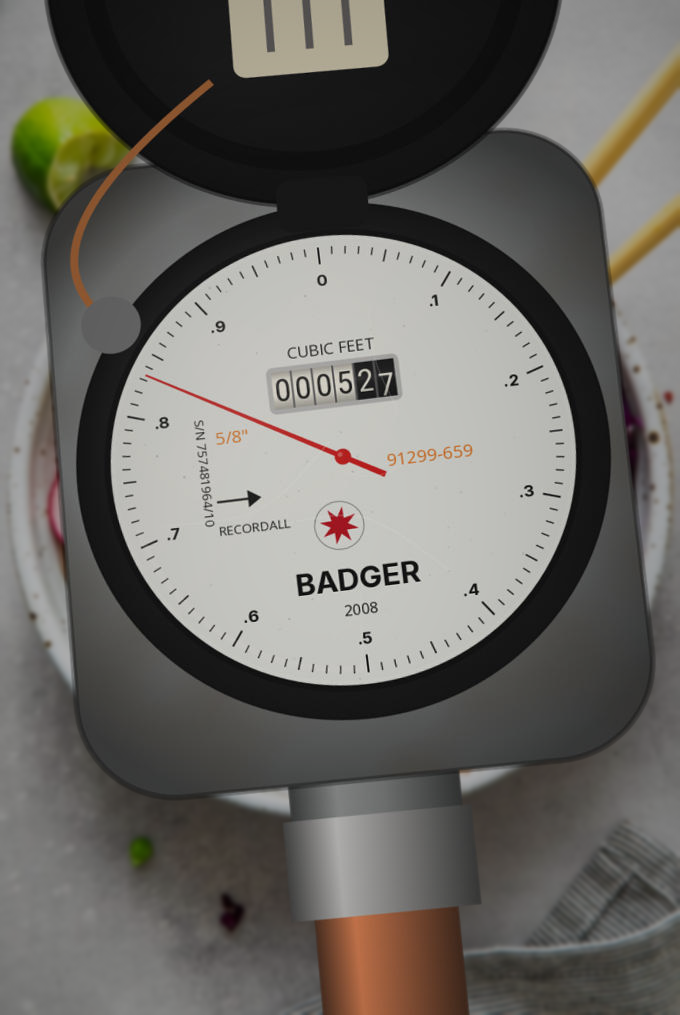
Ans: 526.83 (ft³)
